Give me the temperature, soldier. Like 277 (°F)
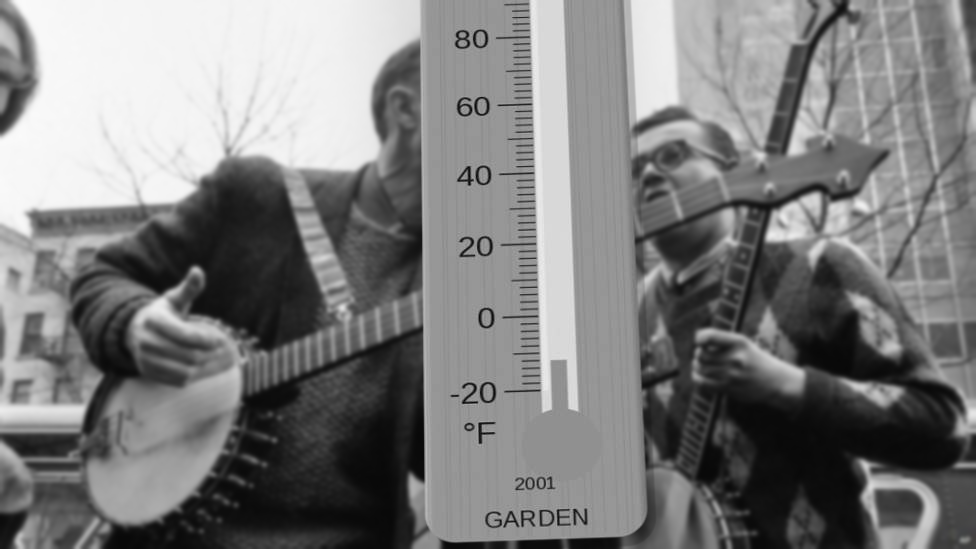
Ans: -12 (°F)
